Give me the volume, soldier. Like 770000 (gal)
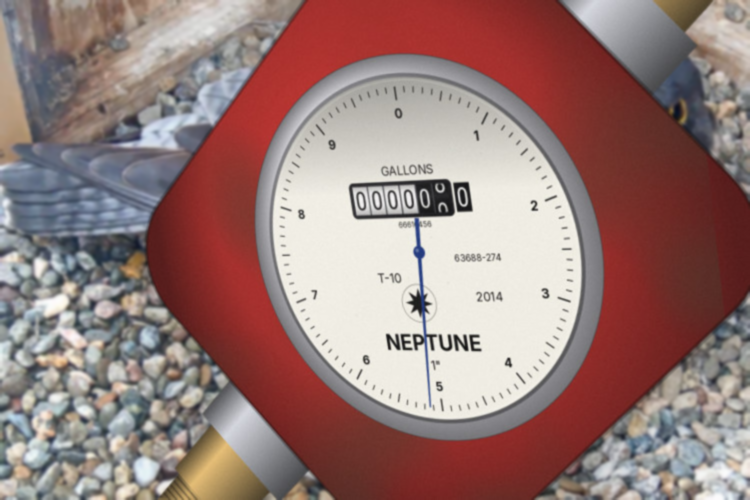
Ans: 85.1 (gal)
